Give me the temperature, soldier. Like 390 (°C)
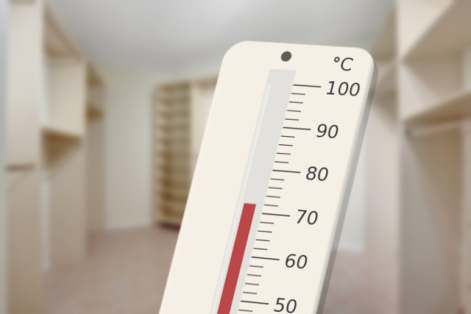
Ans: 72 (°C)
